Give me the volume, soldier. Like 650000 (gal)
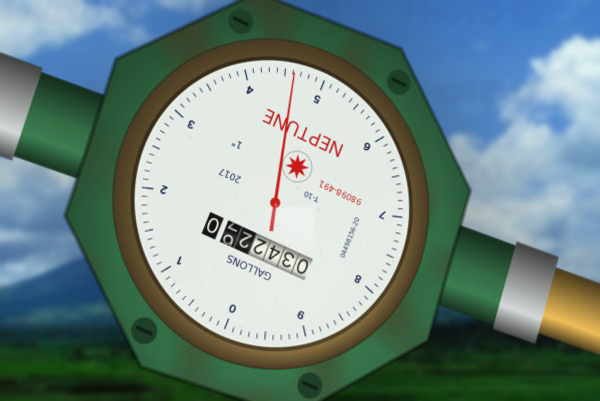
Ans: 342264.6 (gal)
